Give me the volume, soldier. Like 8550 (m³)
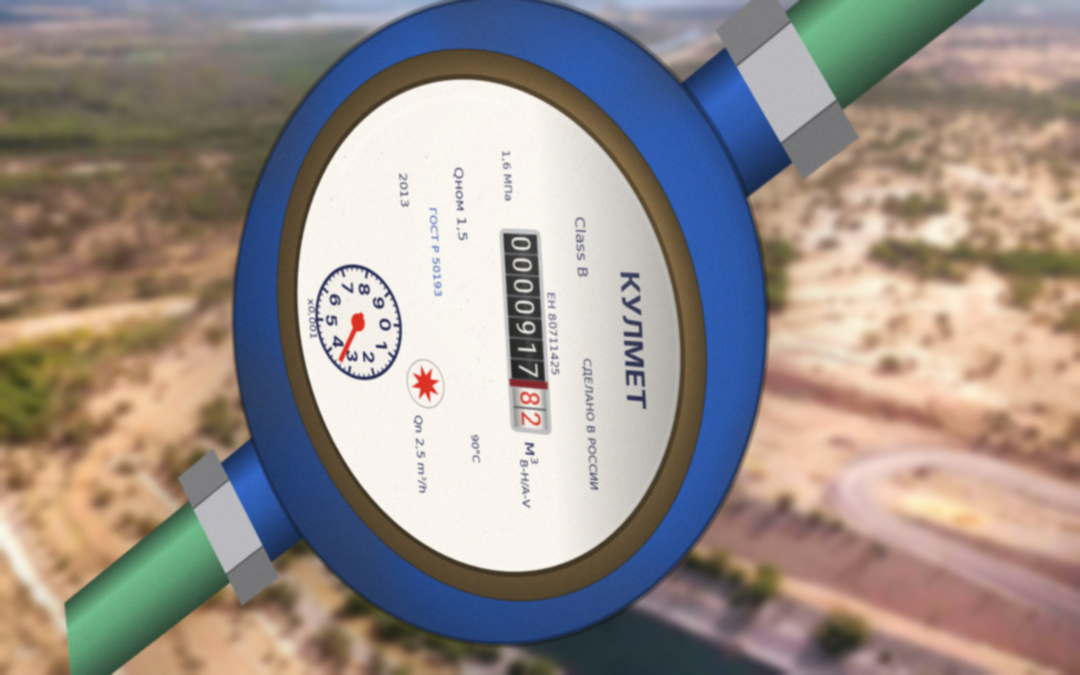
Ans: 917.823 (m³)
